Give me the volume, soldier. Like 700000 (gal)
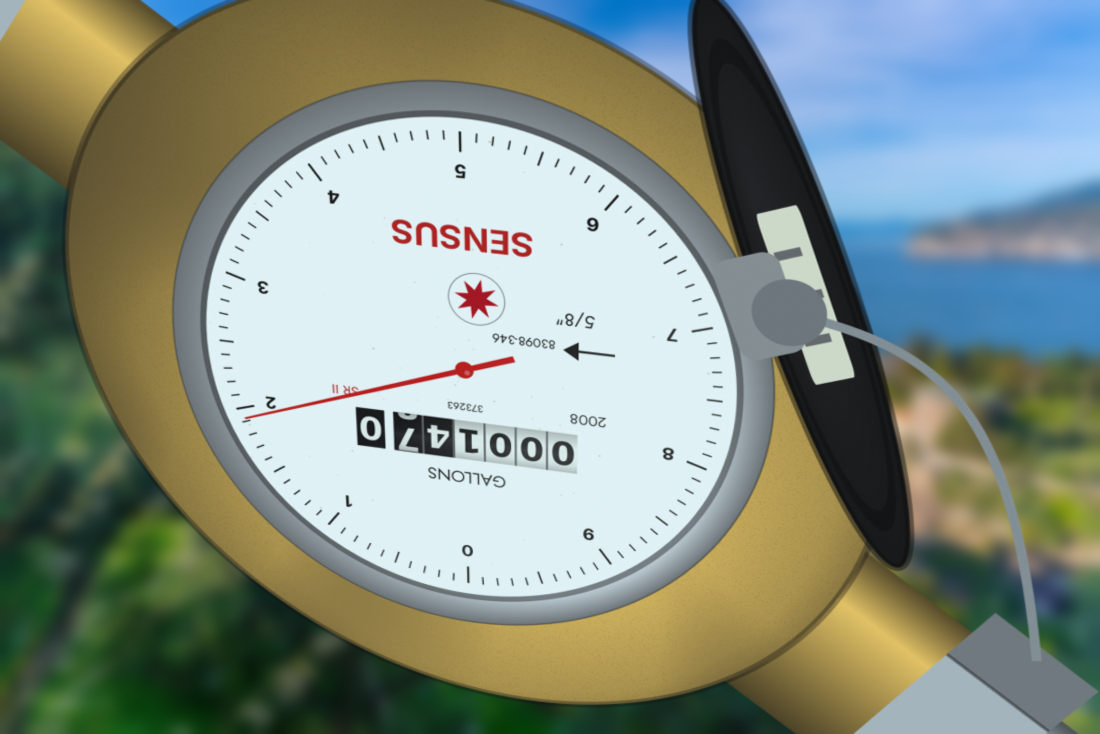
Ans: 1471.9 (gal)
